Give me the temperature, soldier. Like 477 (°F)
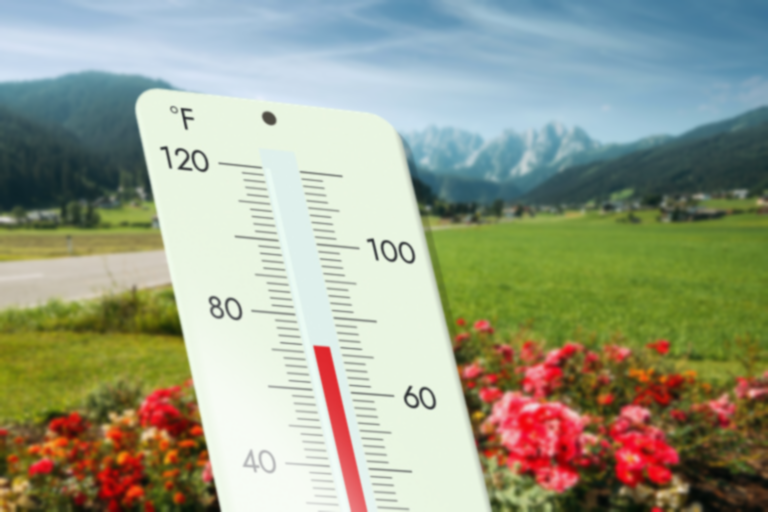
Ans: 72 (°F)
